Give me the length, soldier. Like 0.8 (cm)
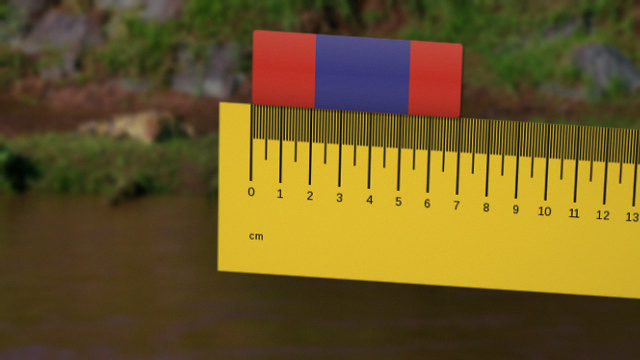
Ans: 7 (cm)
